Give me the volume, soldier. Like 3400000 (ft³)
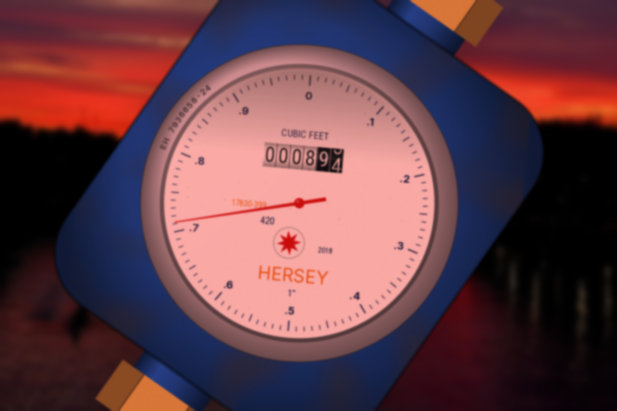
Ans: 893.71 (ft³)
